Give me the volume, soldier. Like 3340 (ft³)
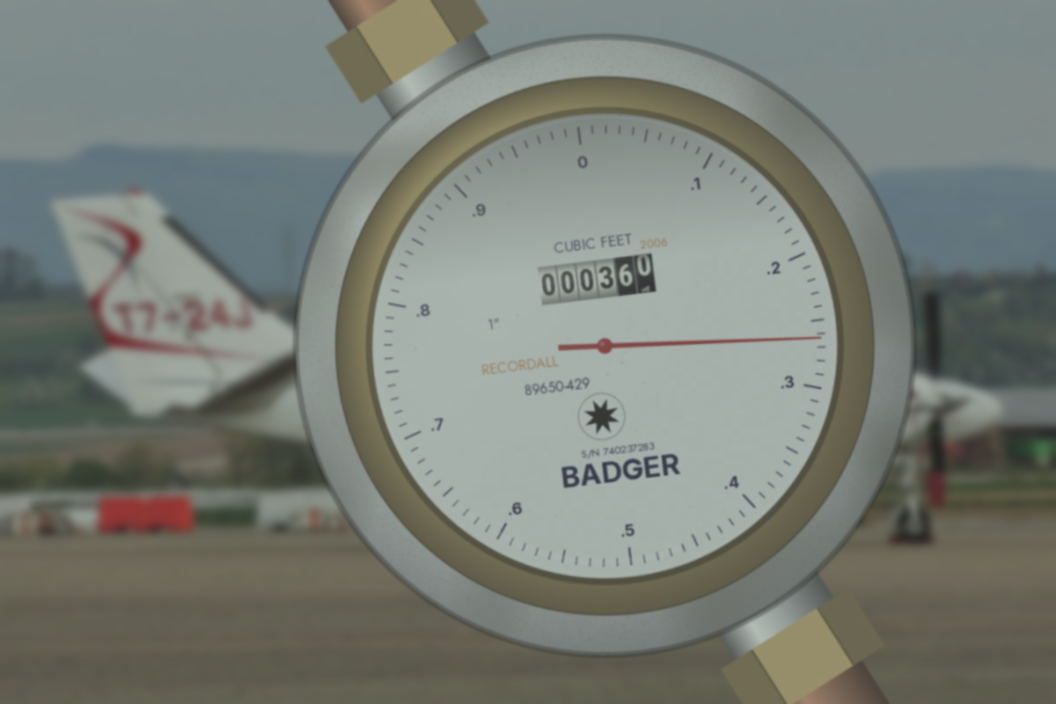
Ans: 360.26 (ft³)
